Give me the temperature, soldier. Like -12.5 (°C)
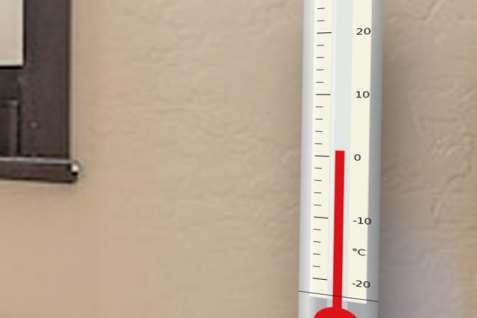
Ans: 1 (°C)
